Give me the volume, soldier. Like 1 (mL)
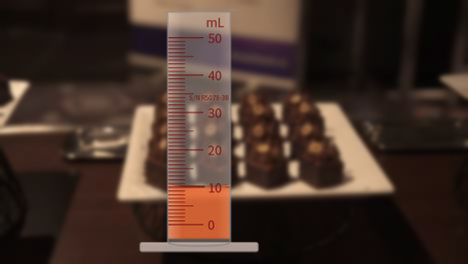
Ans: 10 (mL)
